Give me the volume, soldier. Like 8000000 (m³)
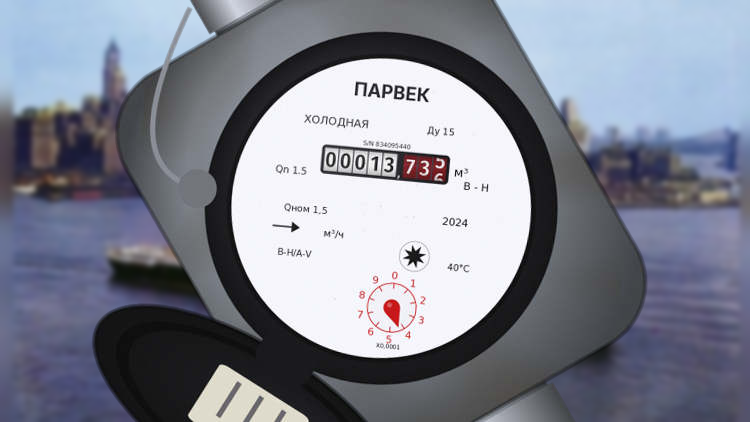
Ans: 13.7354 (m³)
